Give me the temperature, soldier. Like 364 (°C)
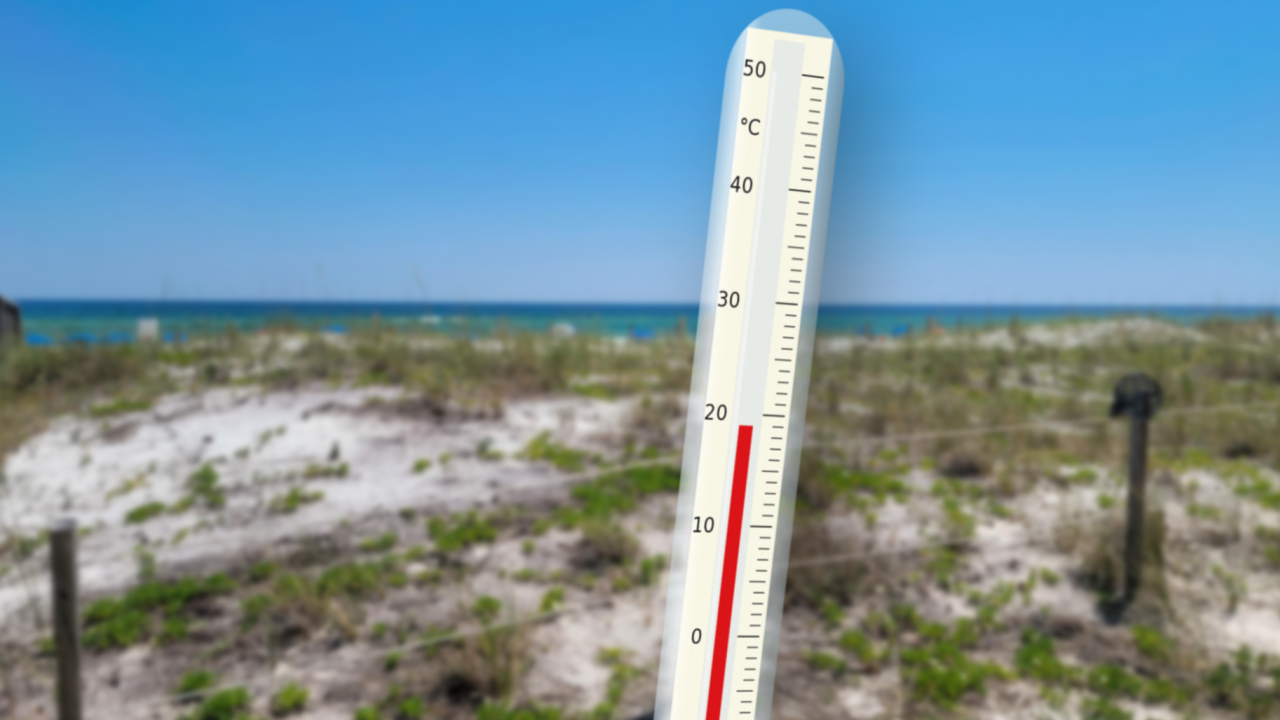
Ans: 19 (°C)
